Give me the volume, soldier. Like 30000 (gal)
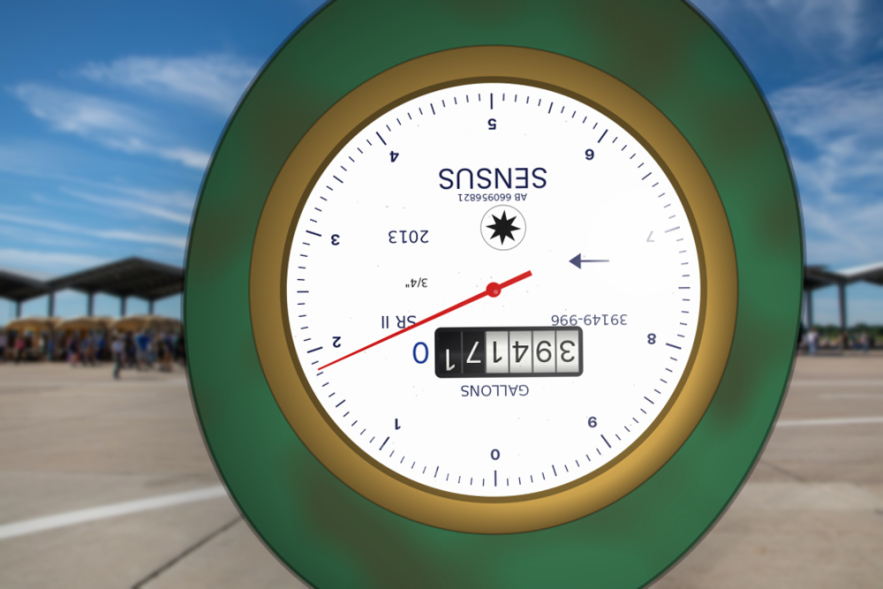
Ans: 3941711.8 (gal)
